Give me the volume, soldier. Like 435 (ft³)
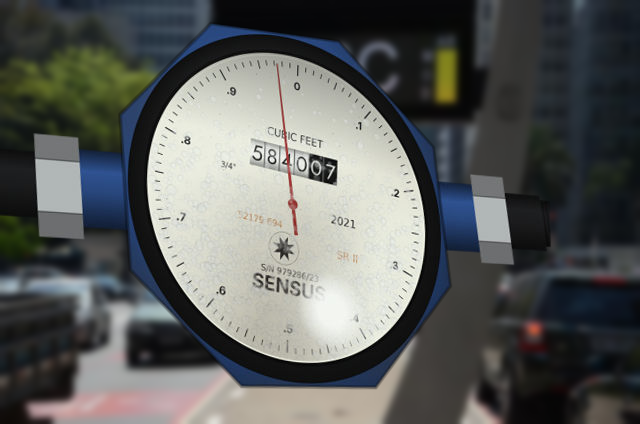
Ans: 584006.97 (ft³)
